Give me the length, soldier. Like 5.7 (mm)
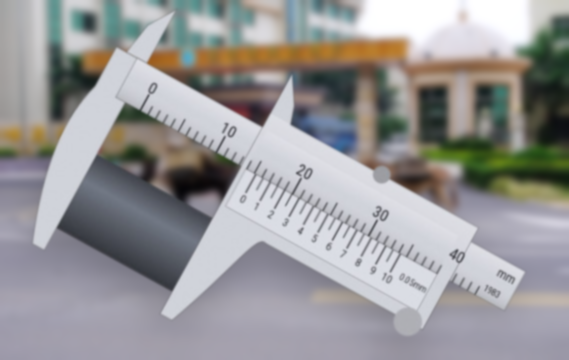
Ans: 15.2 (mm)
